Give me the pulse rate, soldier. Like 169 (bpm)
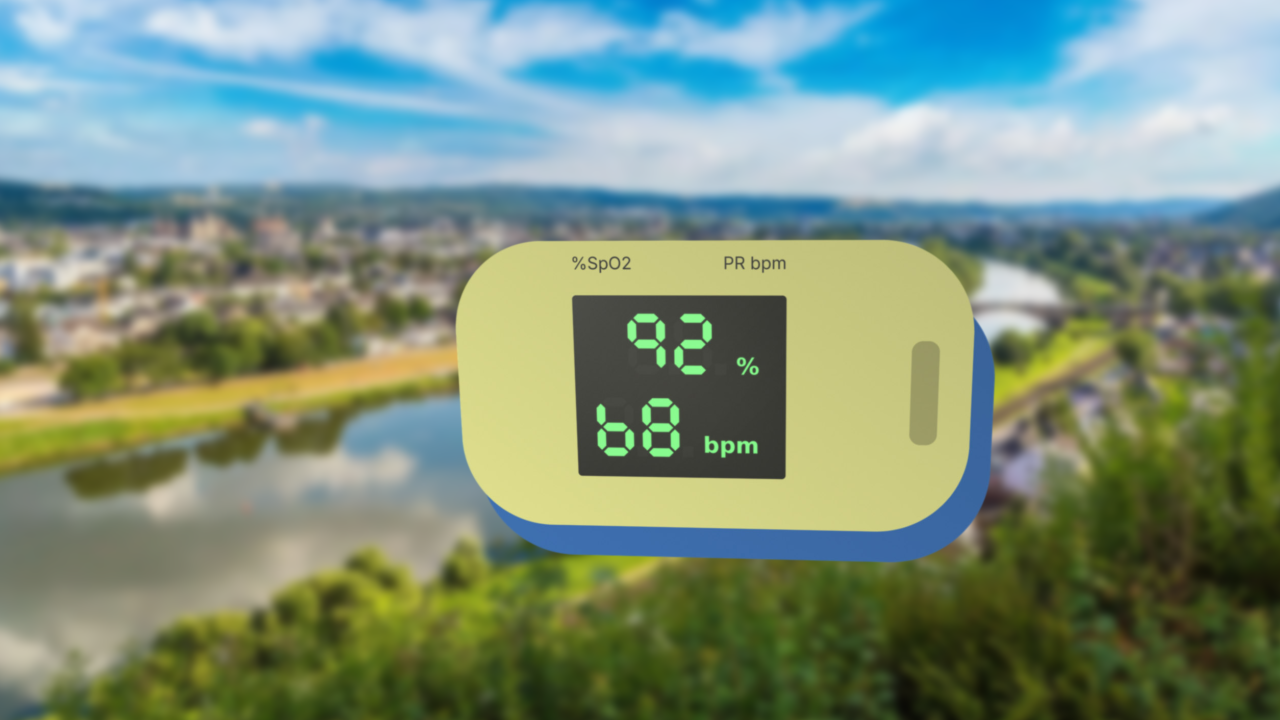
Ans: 68 (bpm)
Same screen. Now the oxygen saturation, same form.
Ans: 92 (%)
